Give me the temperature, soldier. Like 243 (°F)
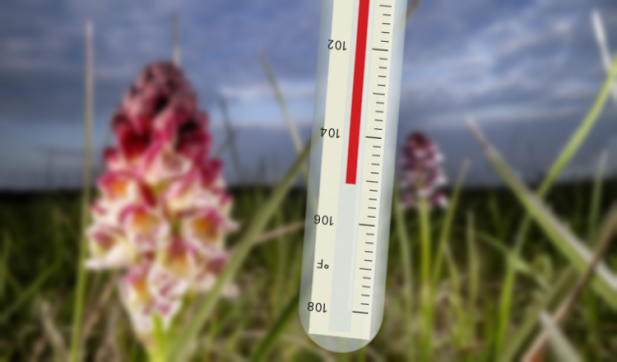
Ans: 105.1 (°F)
